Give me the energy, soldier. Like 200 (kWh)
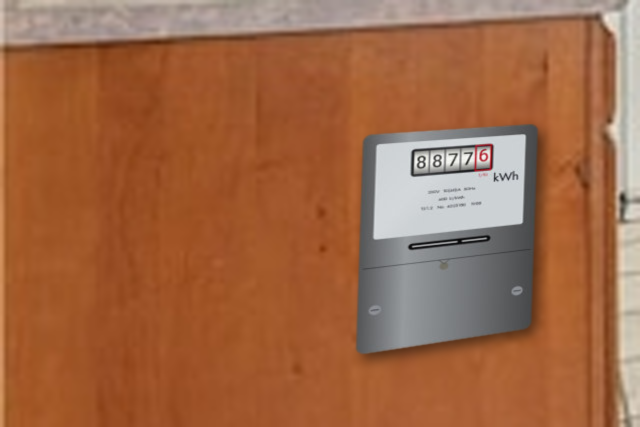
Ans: 8877.6 (kWh)
